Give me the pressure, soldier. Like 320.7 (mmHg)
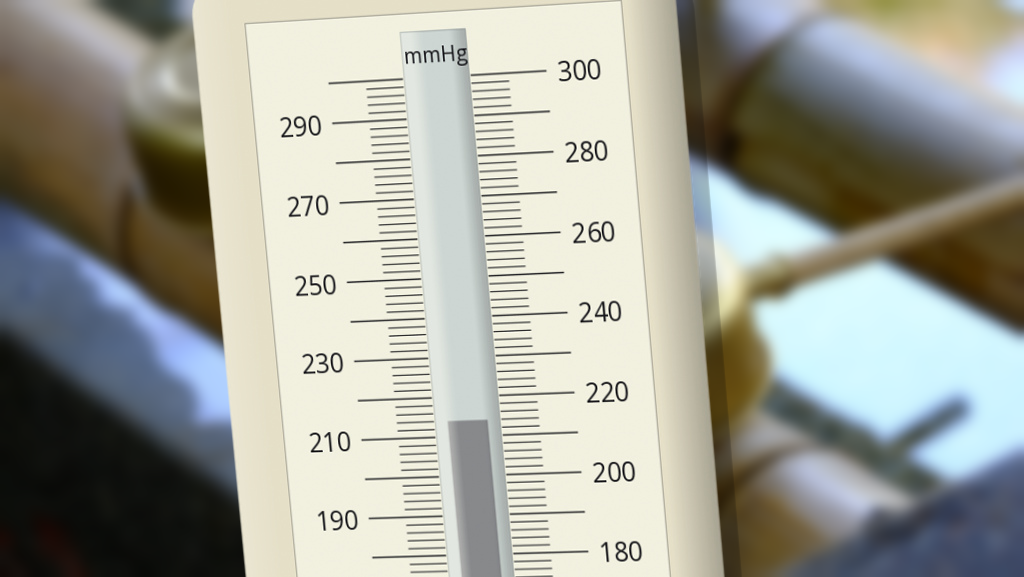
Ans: 214 (mmHg)
